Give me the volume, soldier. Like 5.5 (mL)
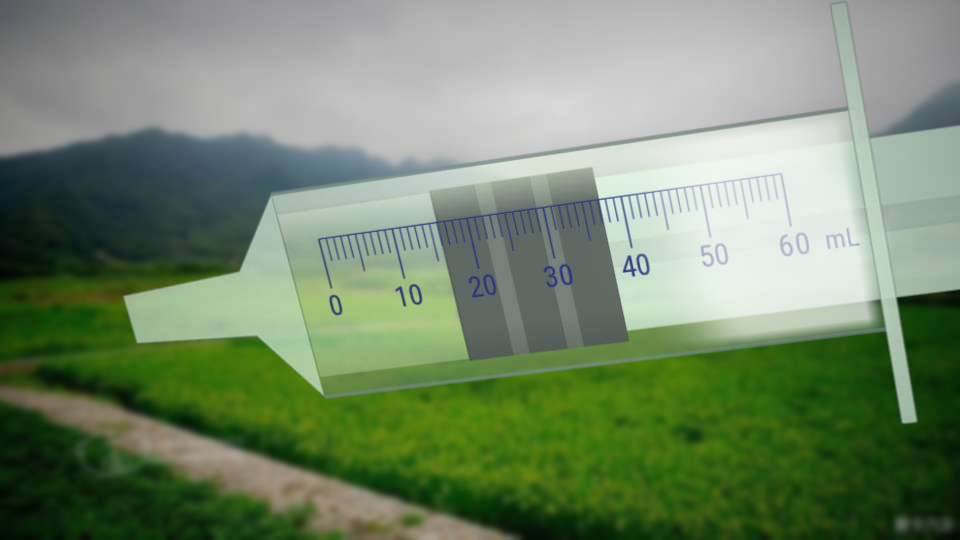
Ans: 16 (mL)
